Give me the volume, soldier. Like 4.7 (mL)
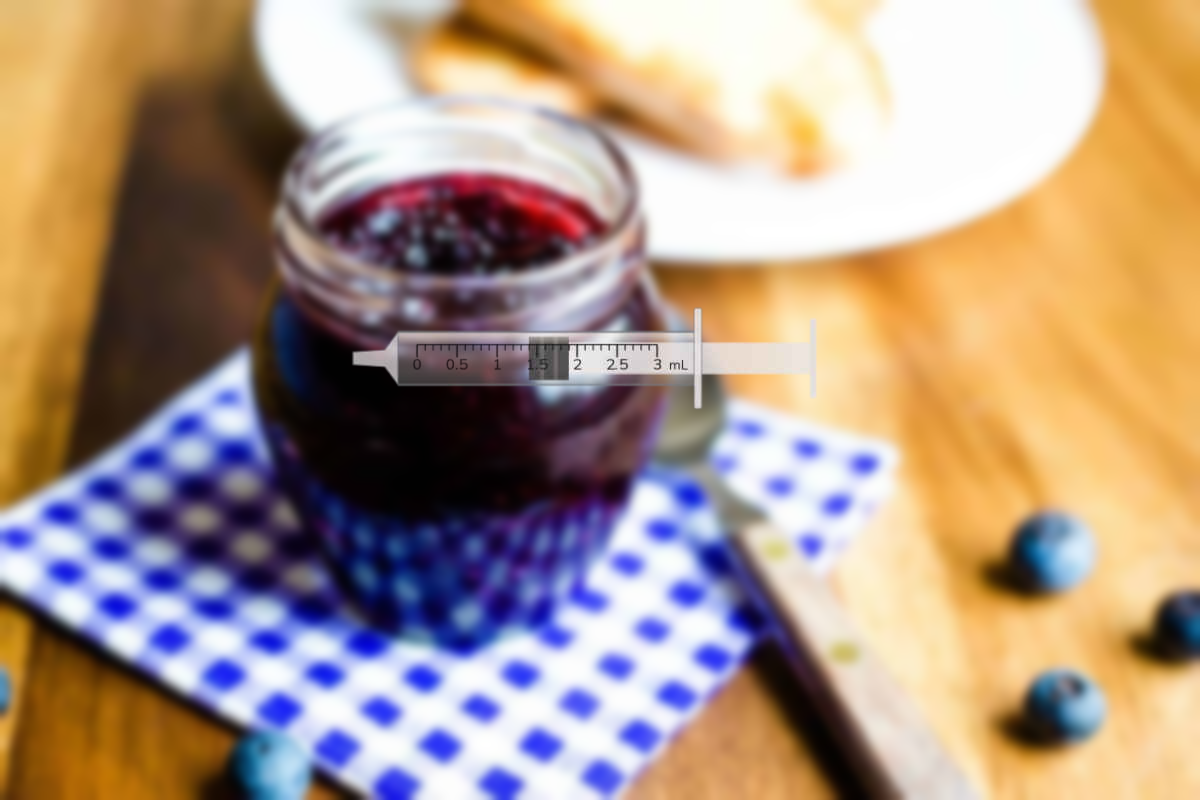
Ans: 1.4 (mL)
